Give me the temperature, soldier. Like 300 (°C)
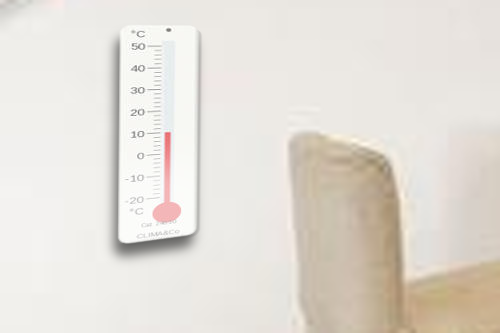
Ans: 10 (°C)
